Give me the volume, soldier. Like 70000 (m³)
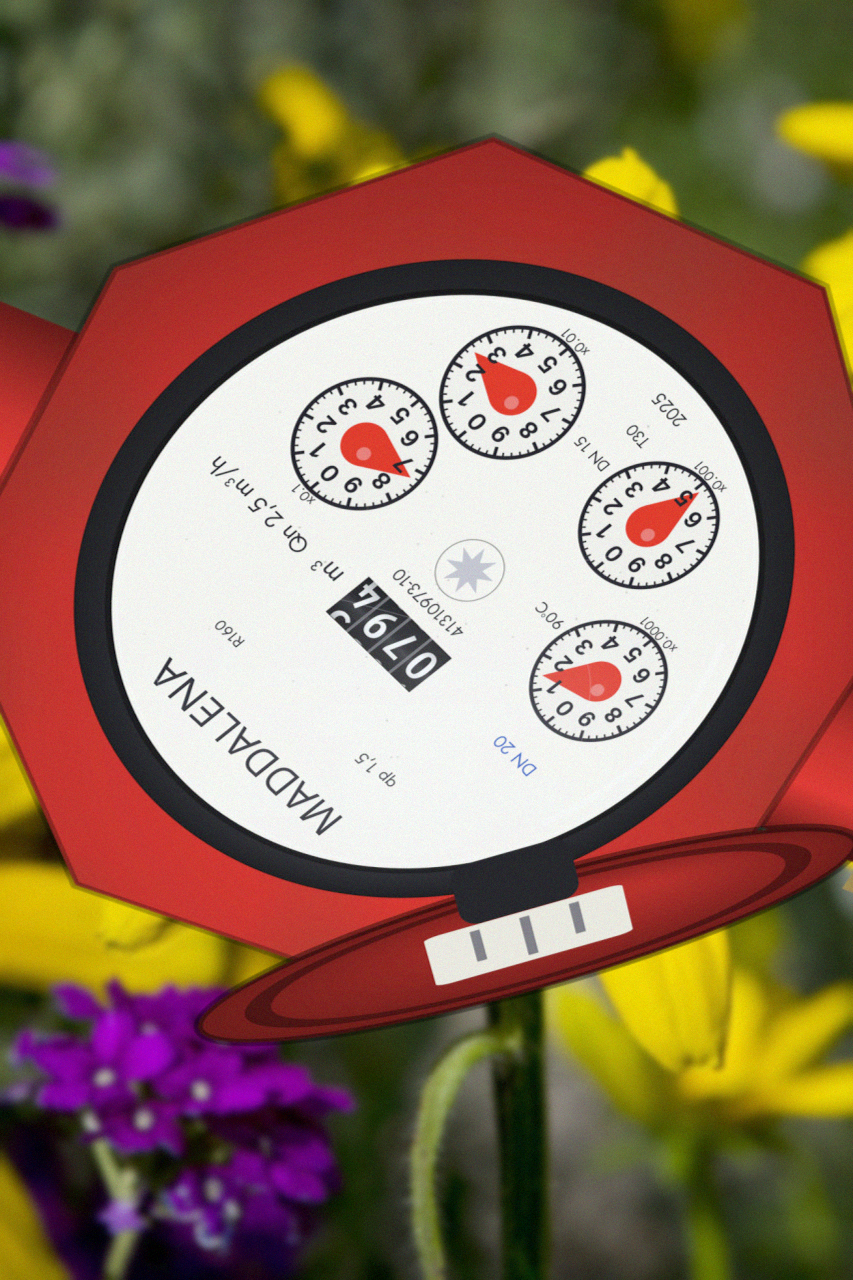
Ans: 793.7251 (m³)
